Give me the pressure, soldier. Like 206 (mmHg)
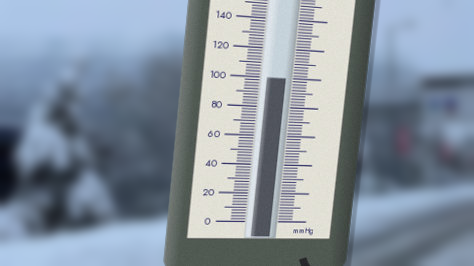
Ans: 100 (mmHg)
